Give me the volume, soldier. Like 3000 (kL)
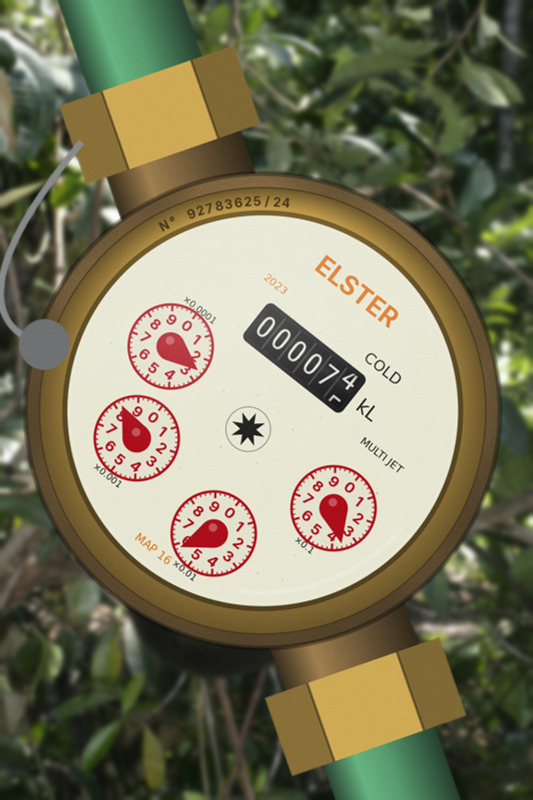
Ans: 74.3582 (kL)
